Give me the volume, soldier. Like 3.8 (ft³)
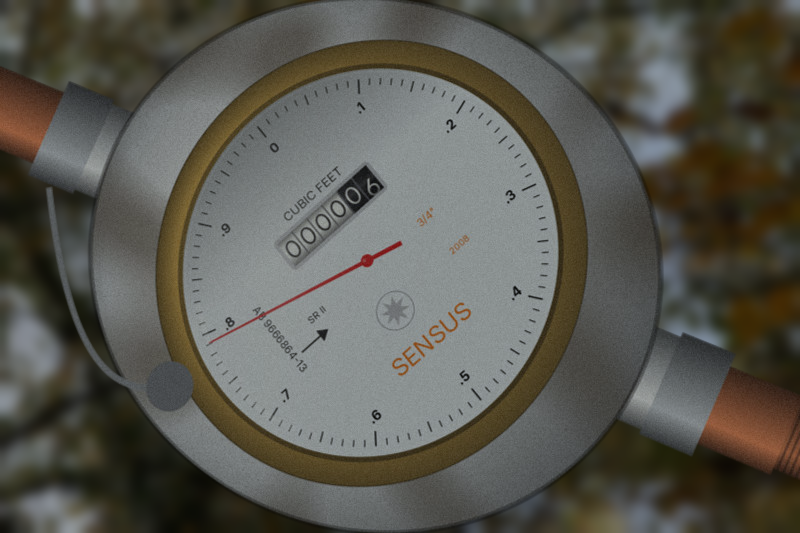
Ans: 5.79 (ft³)
